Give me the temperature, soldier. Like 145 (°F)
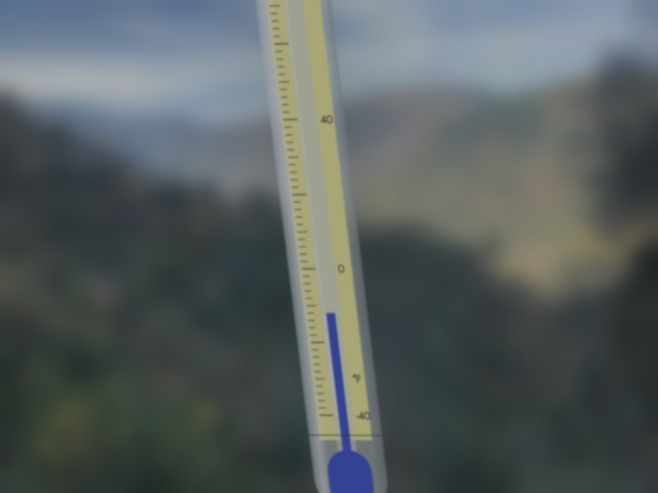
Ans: -12 (°F)
